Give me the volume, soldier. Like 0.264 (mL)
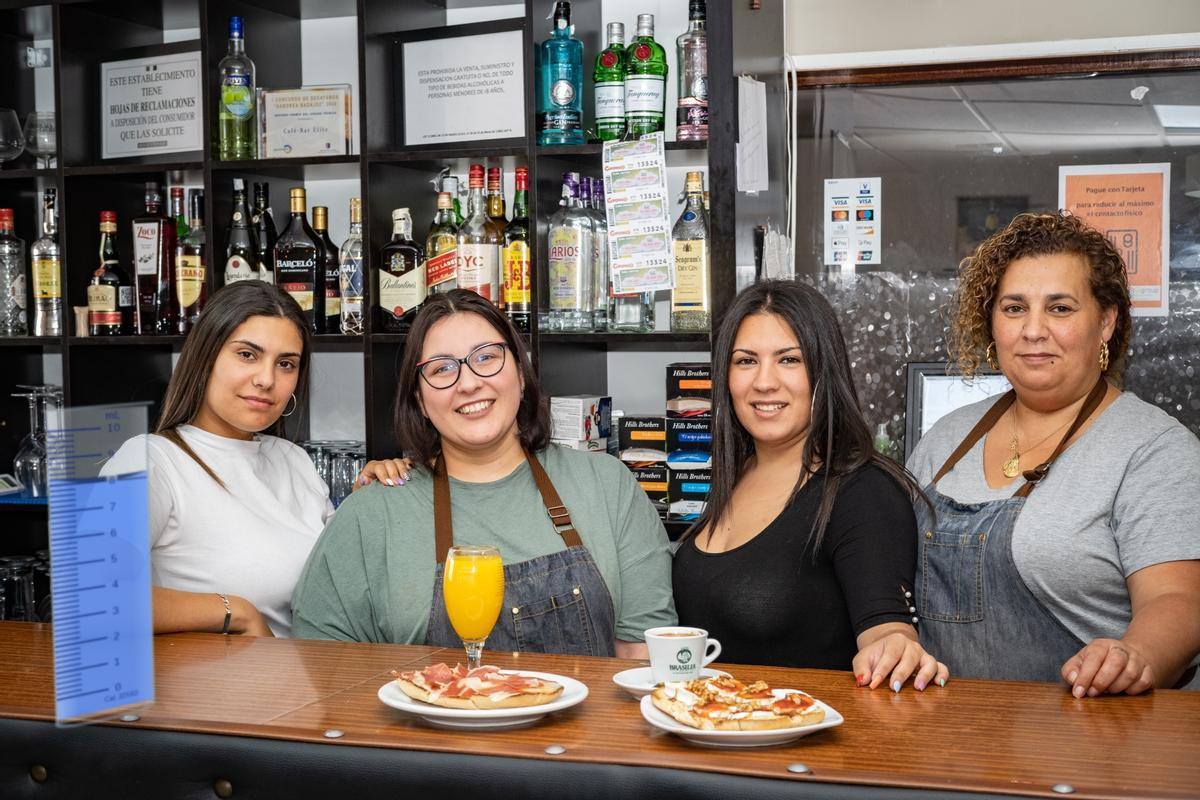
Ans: 8 (mL)
